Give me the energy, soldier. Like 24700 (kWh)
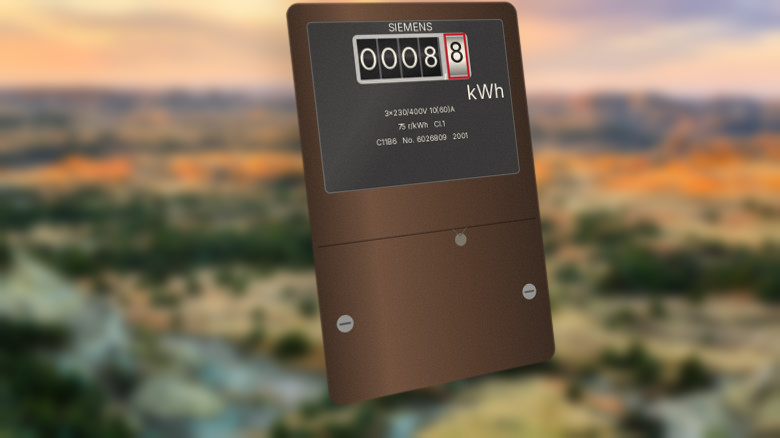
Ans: 8.8 (kWh)
